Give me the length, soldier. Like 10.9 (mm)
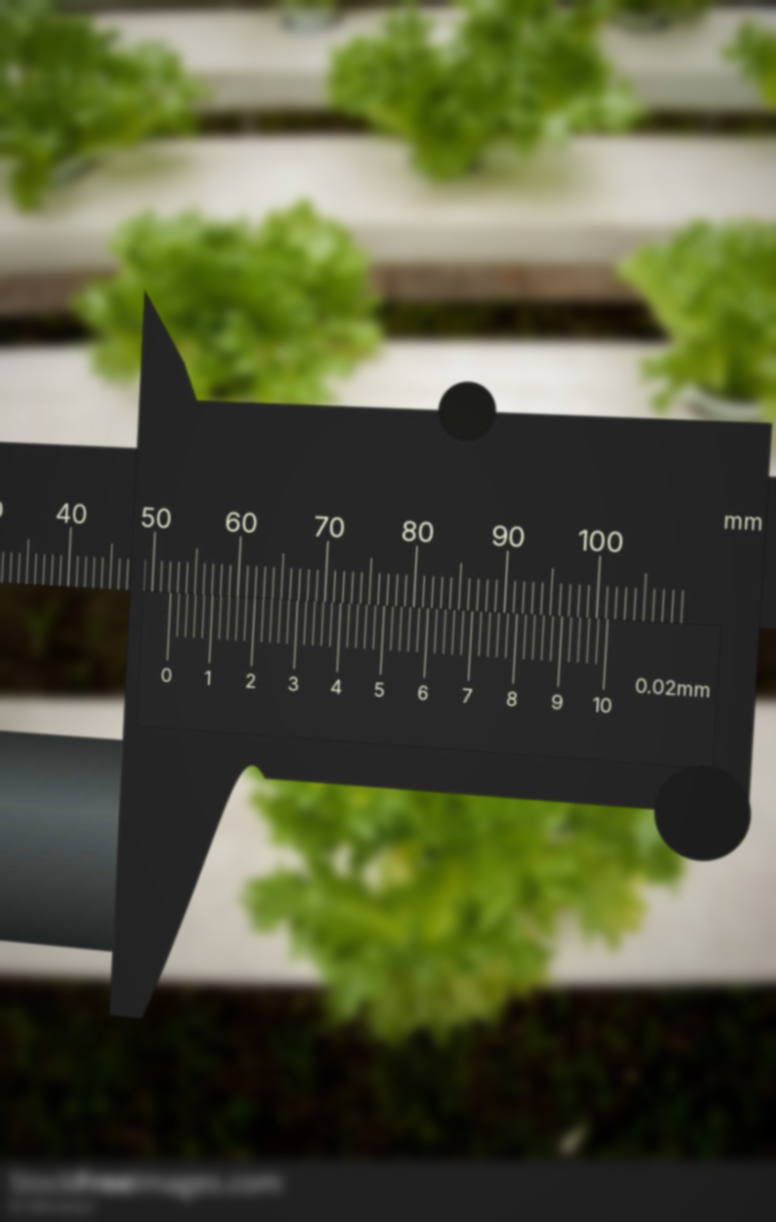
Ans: 52.2 (mm)
